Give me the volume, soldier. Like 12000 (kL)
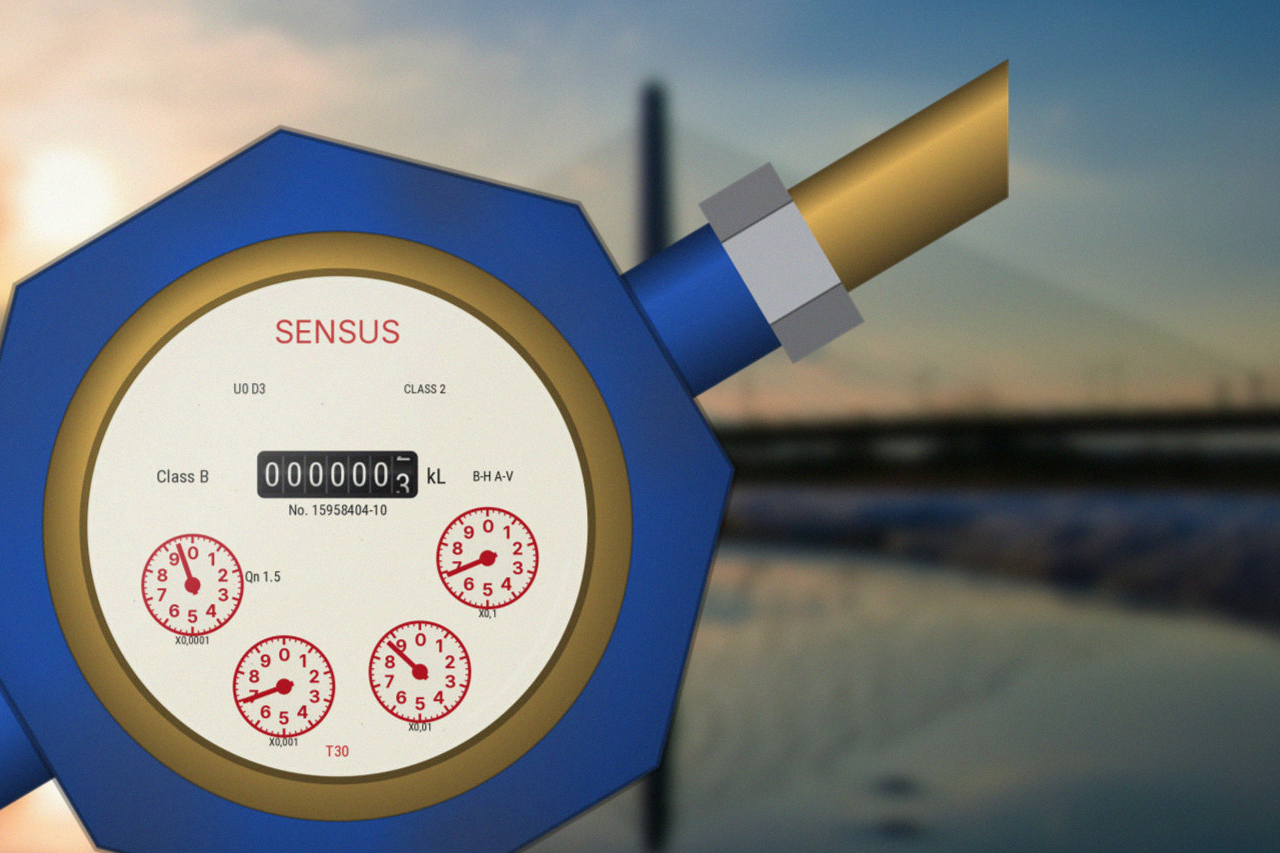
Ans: 2.6869 (kL)
